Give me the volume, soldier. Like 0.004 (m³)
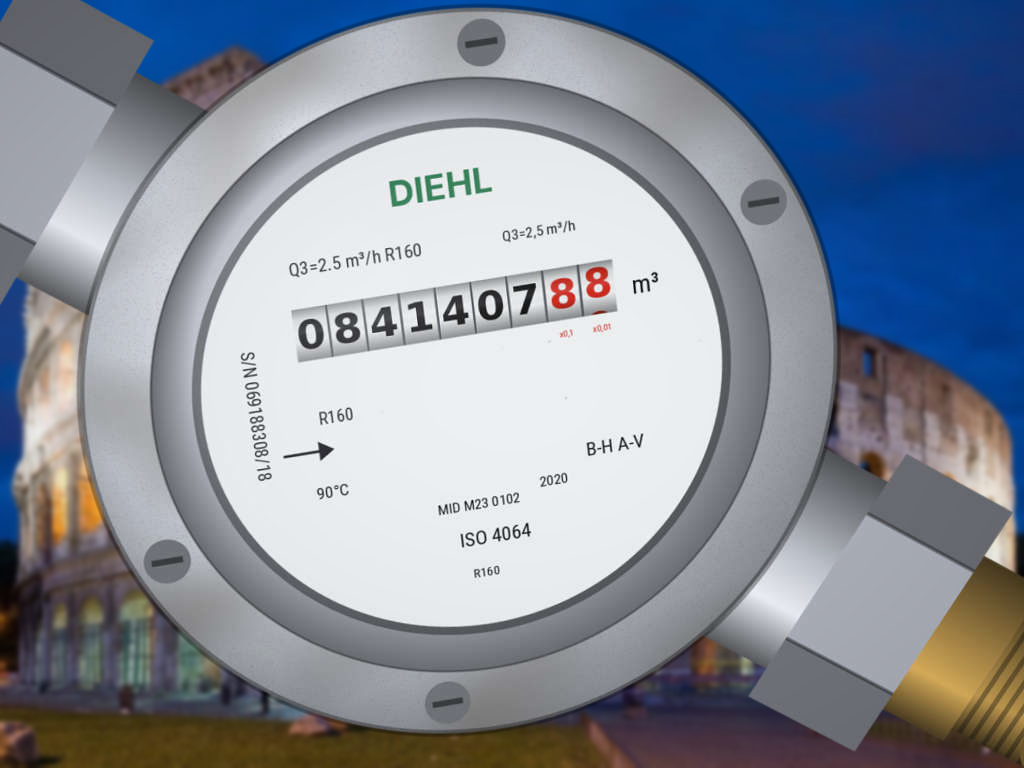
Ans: 841407.88 (m³)
